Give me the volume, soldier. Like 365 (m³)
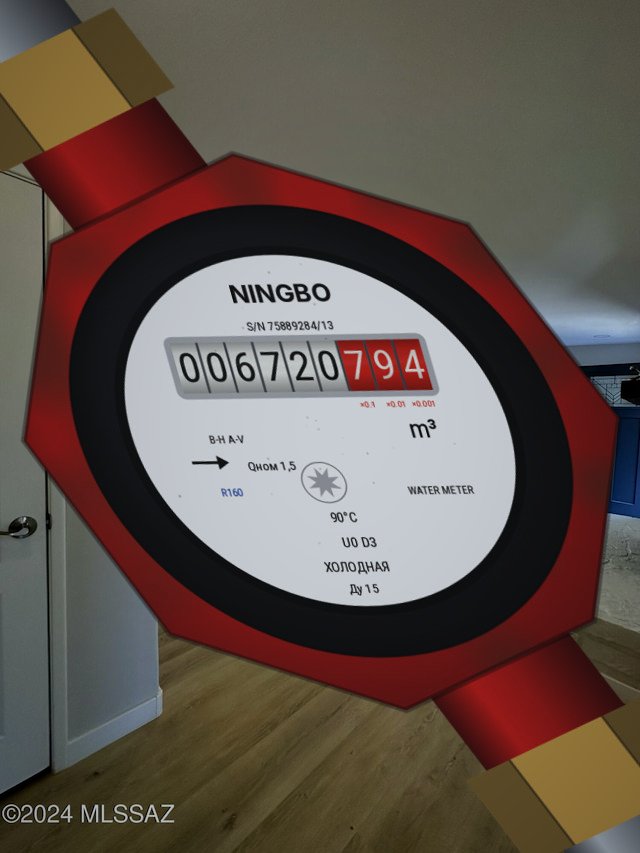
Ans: 6720.794 (m³)
